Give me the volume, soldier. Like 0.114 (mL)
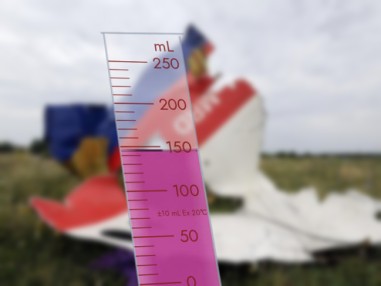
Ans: 145 (mL)
